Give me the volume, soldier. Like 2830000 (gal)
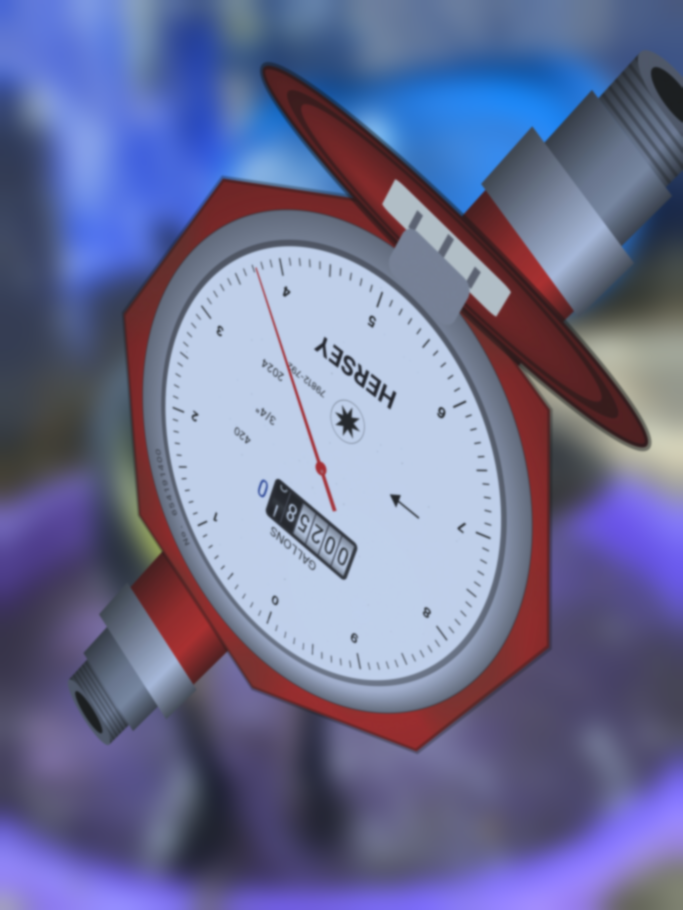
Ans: 25813.7 (gal)
